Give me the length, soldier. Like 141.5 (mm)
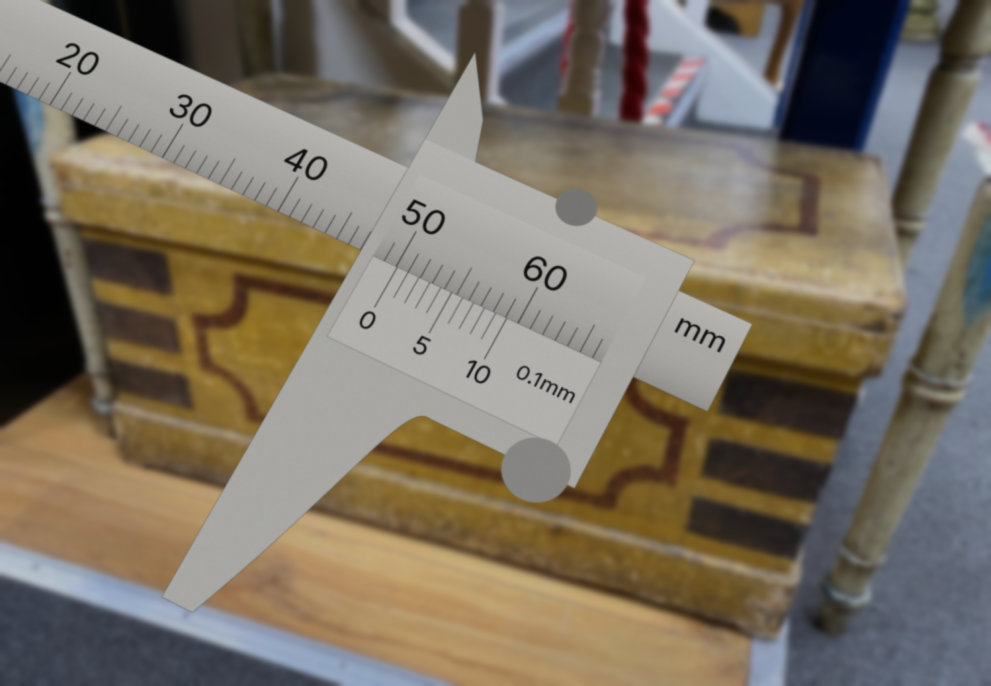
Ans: 50.1 (mm)
